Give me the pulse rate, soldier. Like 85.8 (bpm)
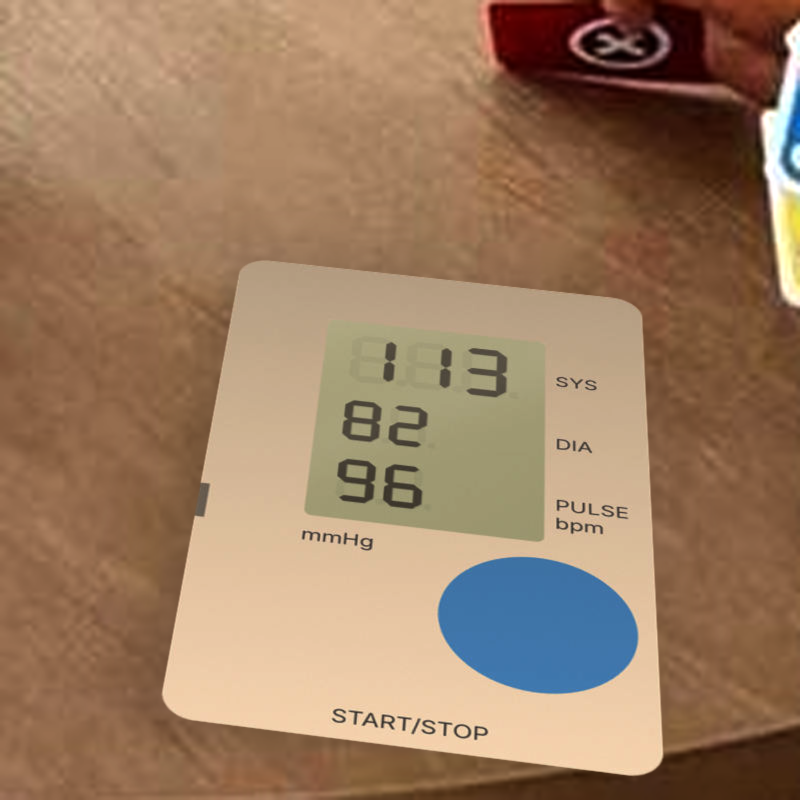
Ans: 96 (bpm)
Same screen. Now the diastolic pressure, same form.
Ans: 82 (mmHg)
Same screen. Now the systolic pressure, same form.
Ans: 113 (mmHg)
